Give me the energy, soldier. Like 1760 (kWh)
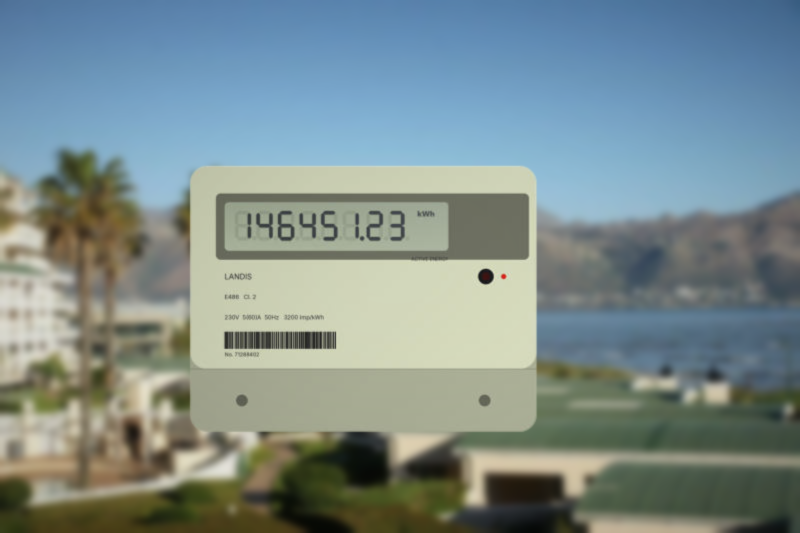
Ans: 146451.23 (kWh)
